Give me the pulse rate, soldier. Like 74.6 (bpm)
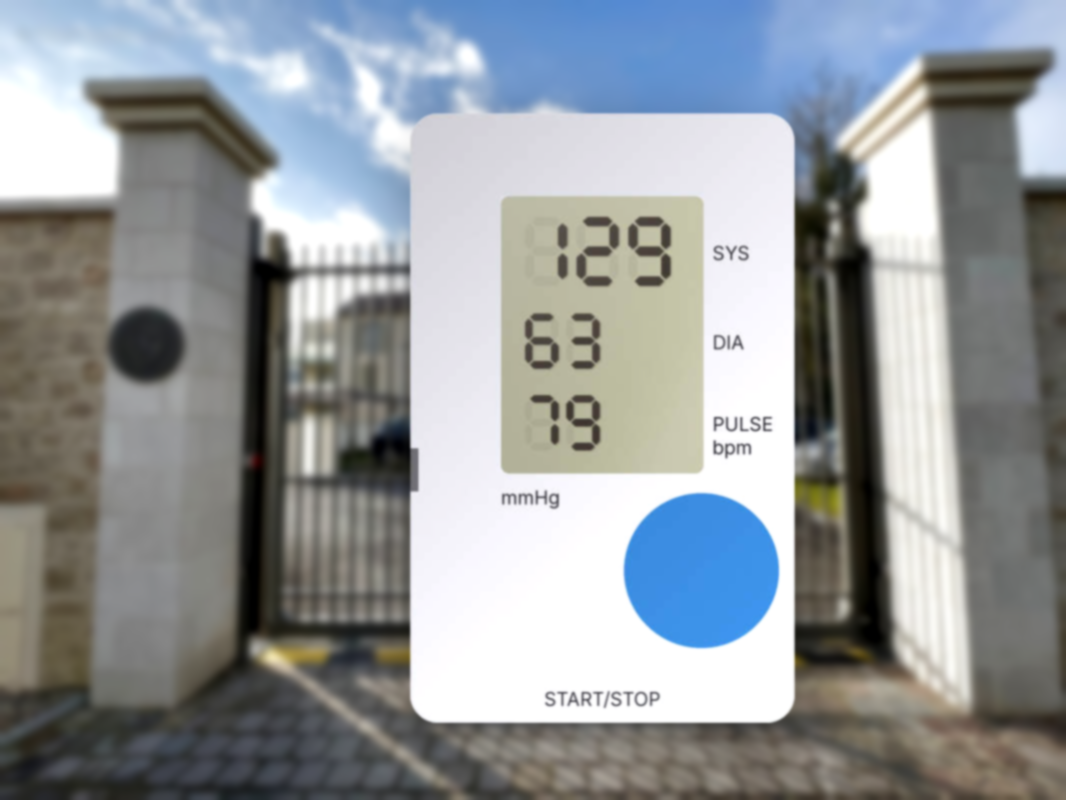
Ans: 79 (bpm)
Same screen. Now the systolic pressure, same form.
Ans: 129 (mmHg)
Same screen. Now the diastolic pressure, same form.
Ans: 63 (mmHg)
